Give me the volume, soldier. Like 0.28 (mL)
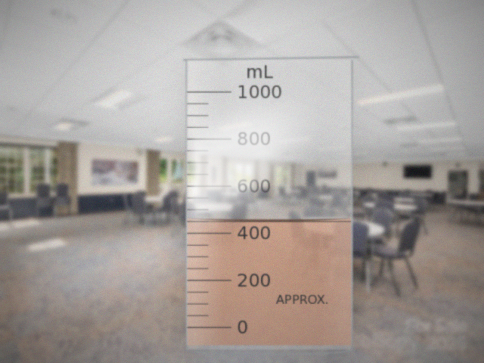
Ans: 450 (mL)
